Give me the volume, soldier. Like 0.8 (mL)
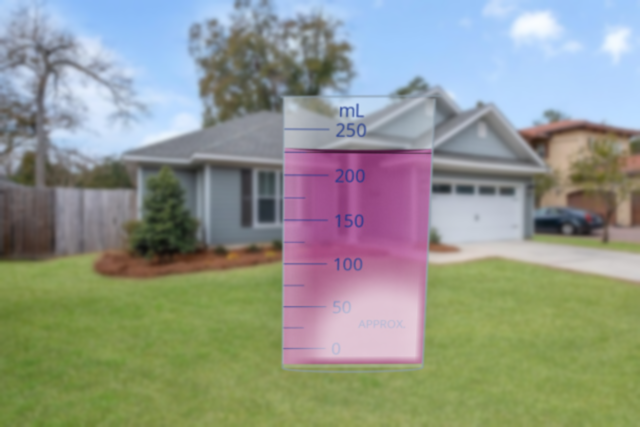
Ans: 225 (mL)
